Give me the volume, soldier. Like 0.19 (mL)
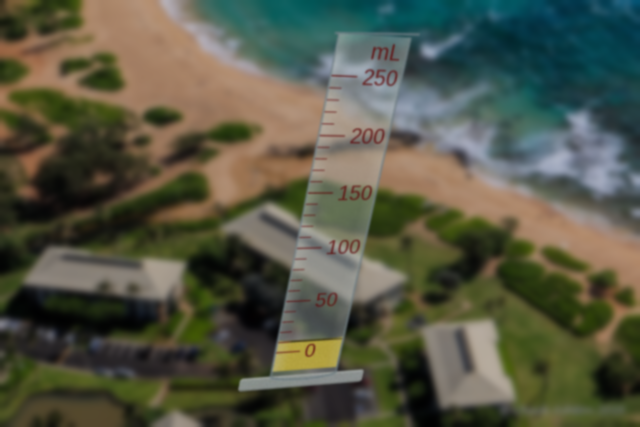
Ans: 10 (mL)
